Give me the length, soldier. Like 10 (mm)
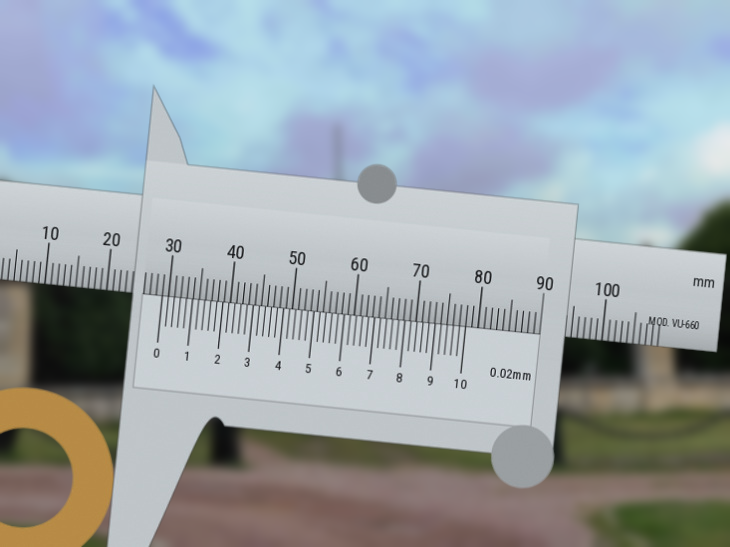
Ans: 29.0 (mm)
